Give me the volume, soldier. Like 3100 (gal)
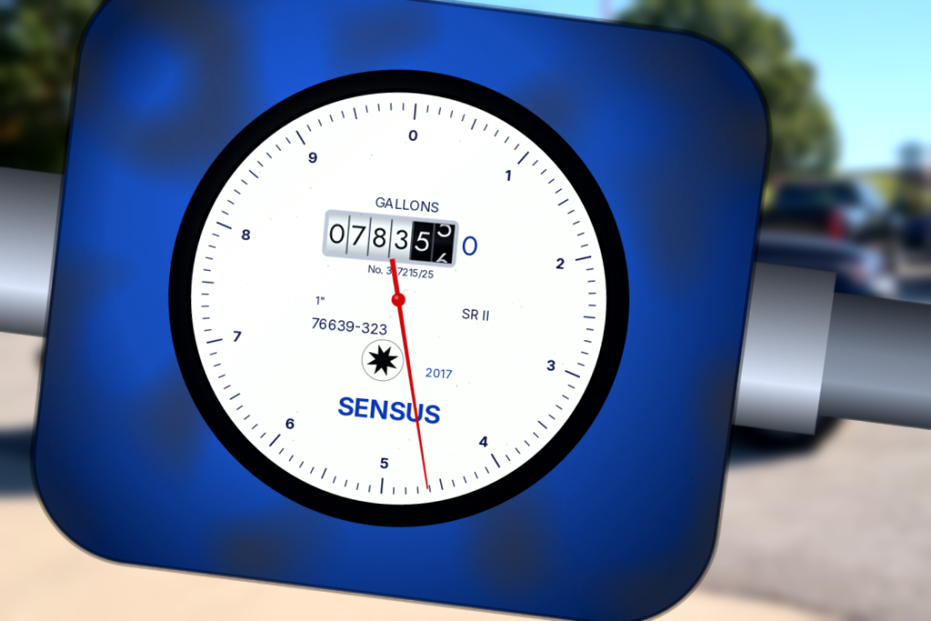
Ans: 783554.6 (gal)
